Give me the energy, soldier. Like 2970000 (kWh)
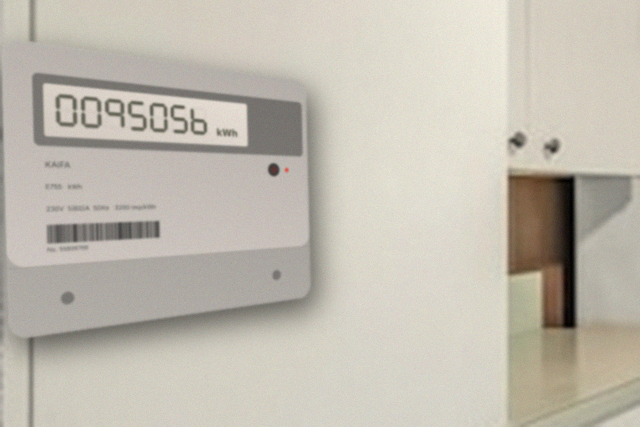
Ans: 95056 (kWh)
